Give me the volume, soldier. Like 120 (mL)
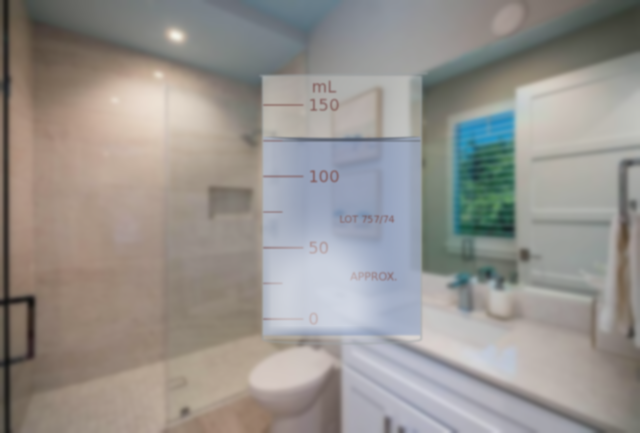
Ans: 125 (mL)
